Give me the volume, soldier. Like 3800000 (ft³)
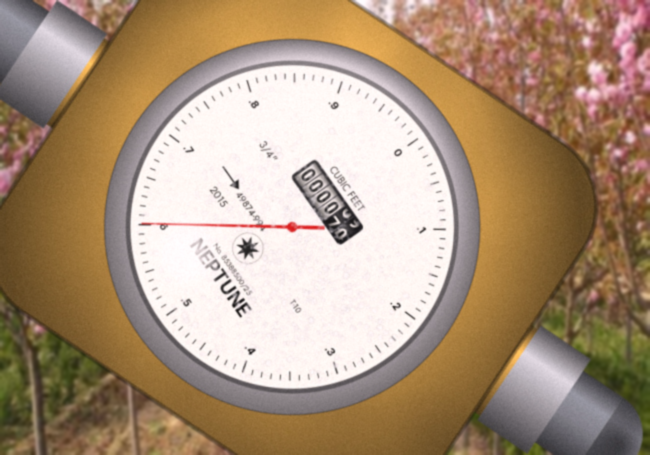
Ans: 69.60 (ft³)
